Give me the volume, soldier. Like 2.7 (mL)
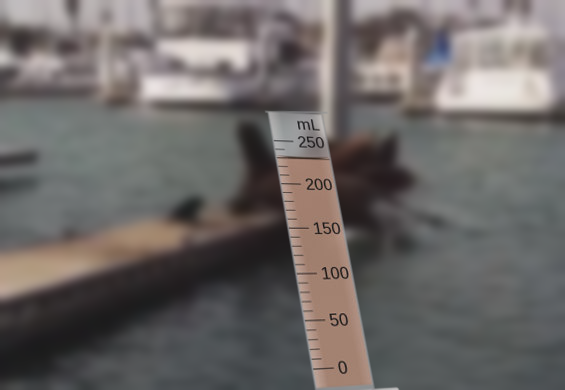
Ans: 230 (mL)
